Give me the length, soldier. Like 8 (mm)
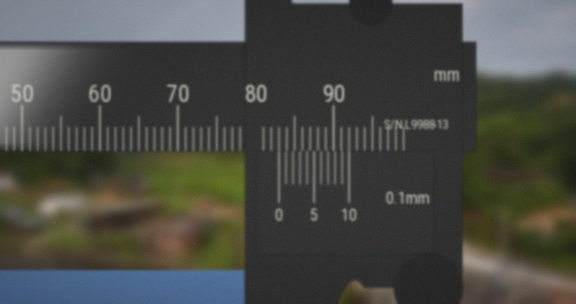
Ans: 83.0 (mm)
